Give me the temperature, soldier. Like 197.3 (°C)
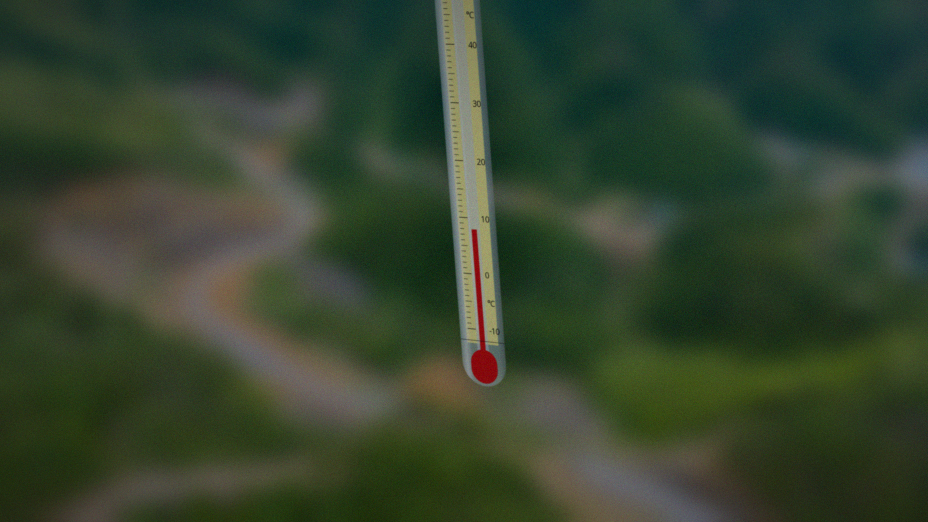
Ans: 8 (°C)
